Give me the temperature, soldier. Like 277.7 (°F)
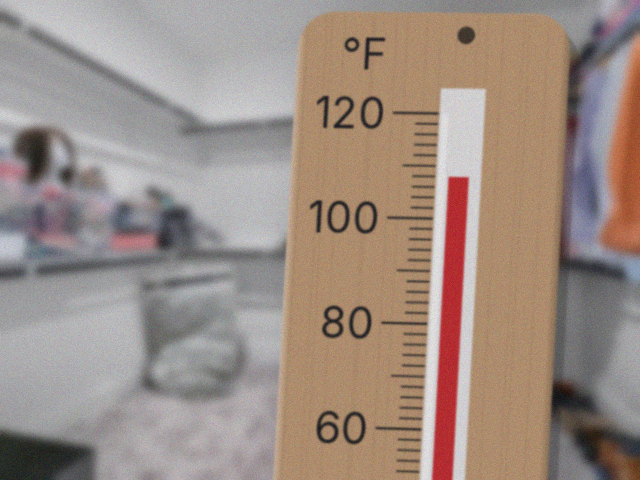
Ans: 108 (°F)
